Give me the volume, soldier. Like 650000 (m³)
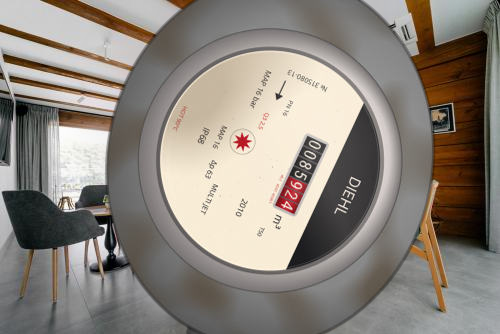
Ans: 85.924 (m³)
